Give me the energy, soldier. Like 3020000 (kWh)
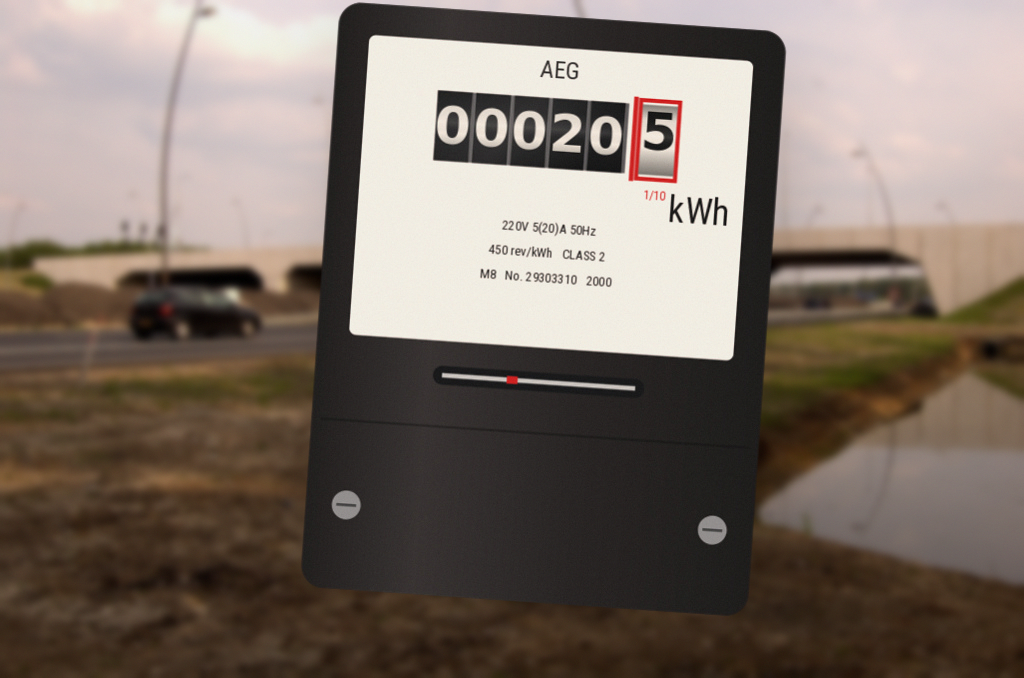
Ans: 20.5 (kWh)
